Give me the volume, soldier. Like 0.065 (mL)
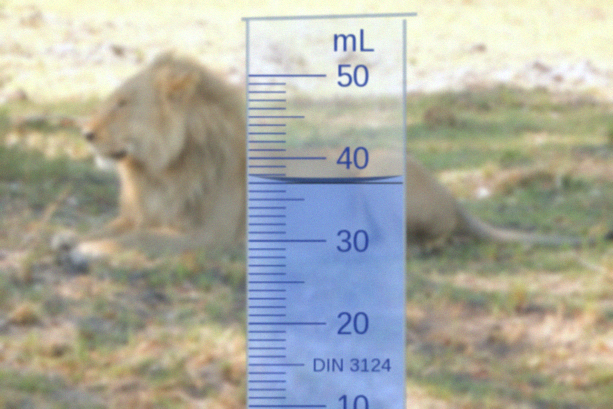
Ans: 37 (mL)
